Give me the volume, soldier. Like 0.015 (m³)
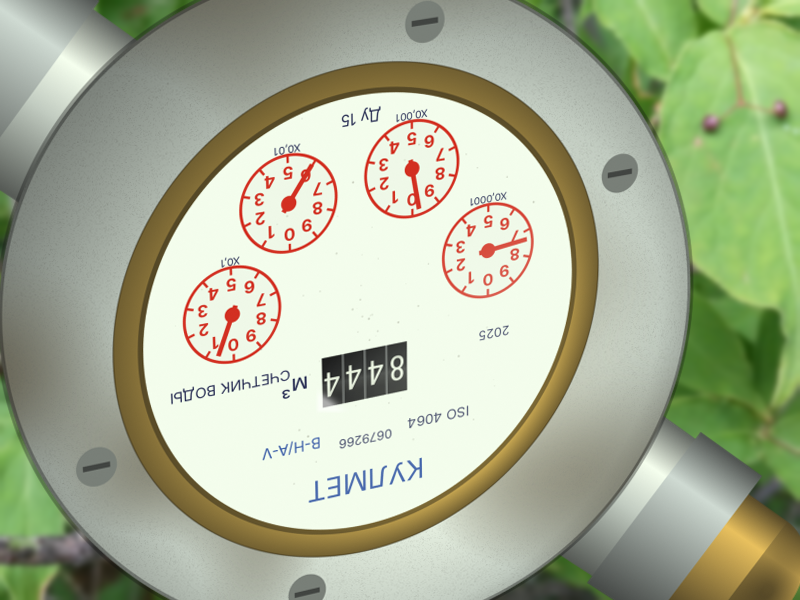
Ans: 8444.0597 (m³)
